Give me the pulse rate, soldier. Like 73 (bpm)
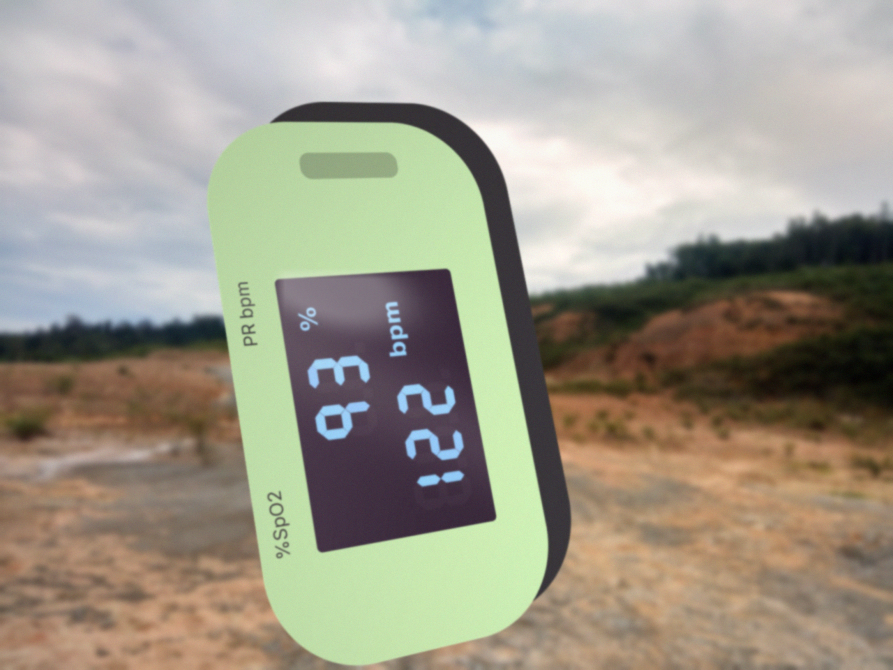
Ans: 122 (bpm)
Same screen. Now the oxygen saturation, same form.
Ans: 93 (%)
